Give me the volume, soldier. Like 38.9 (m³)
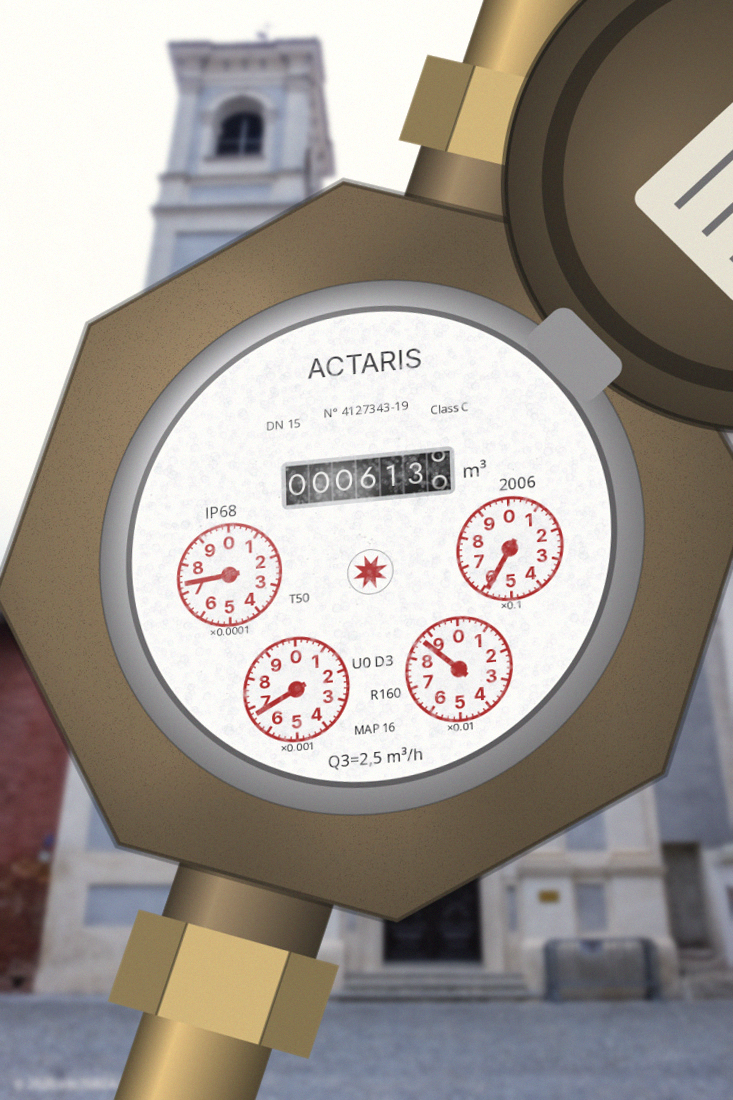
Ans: 6138.5867 (m³)
